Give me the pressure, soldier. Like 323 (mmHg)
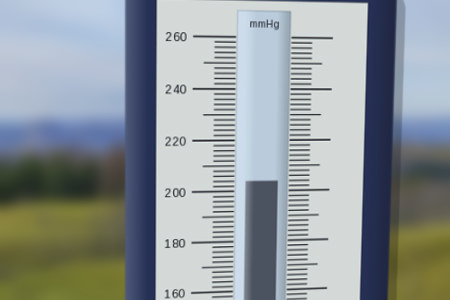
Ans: 204 (mmHg)
